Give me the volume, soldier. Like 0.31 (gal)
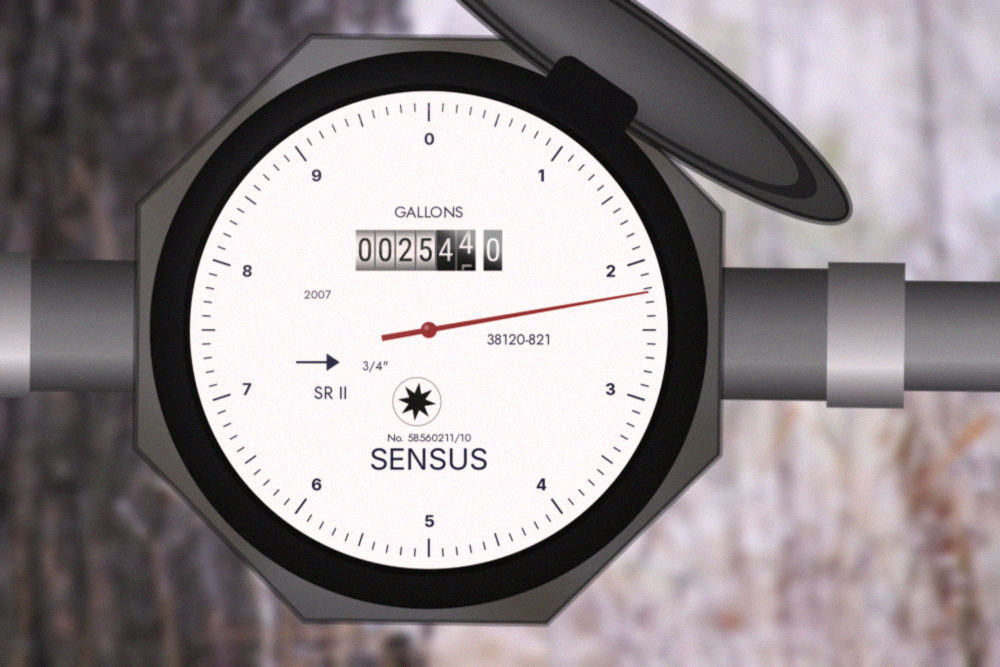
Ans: 25442.2 (gal)
